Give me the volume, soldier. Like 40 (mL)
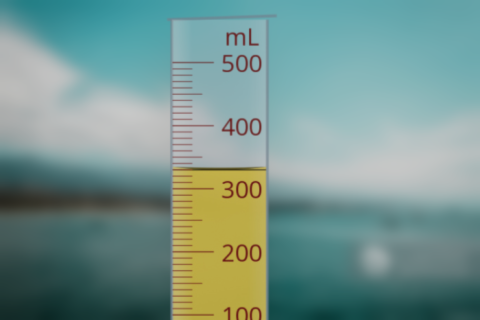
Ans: 330 (mL)
